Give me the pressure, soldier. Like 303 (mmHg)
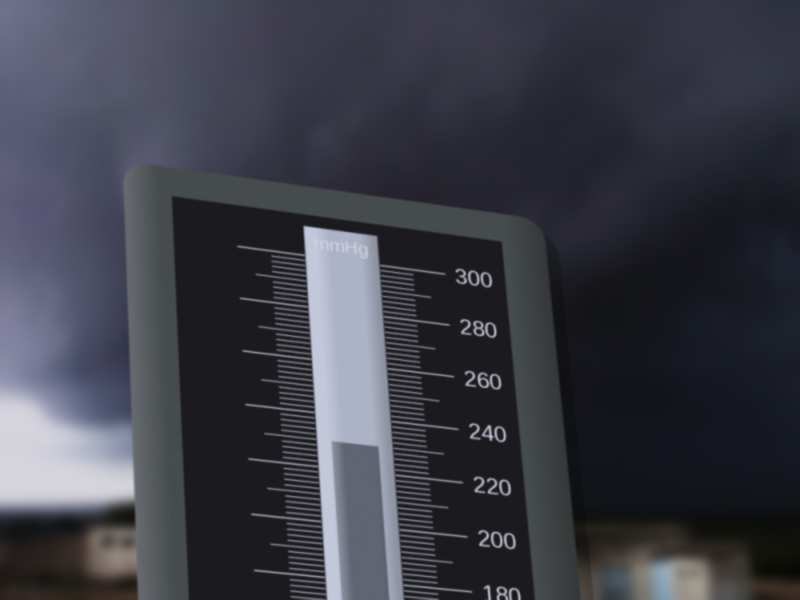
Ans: 230 (mmHg)
